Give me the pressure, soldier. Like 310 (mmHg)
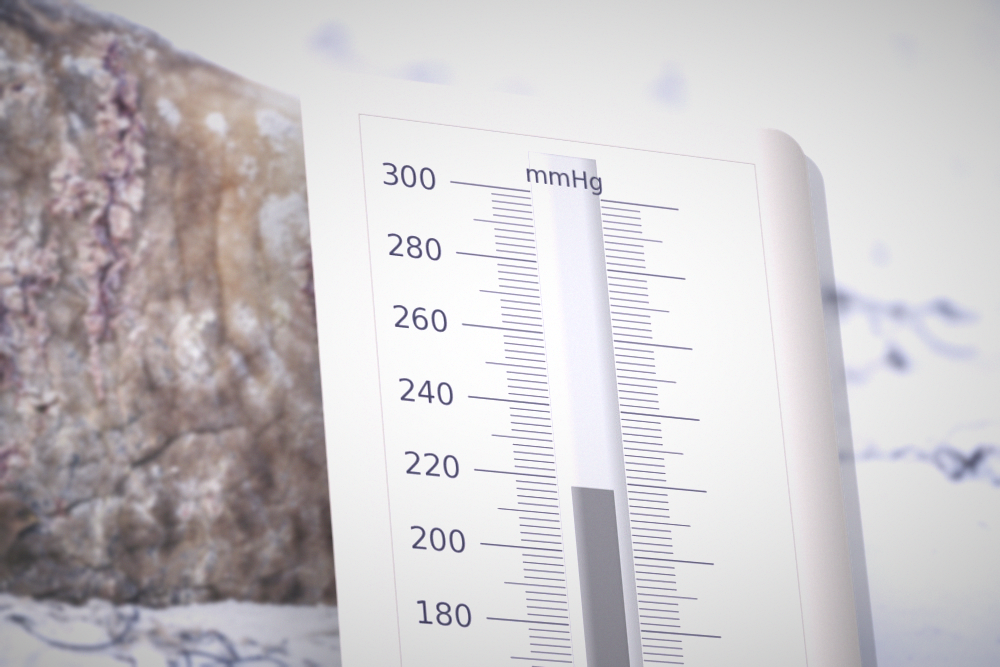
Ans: 218 (mmHg)
